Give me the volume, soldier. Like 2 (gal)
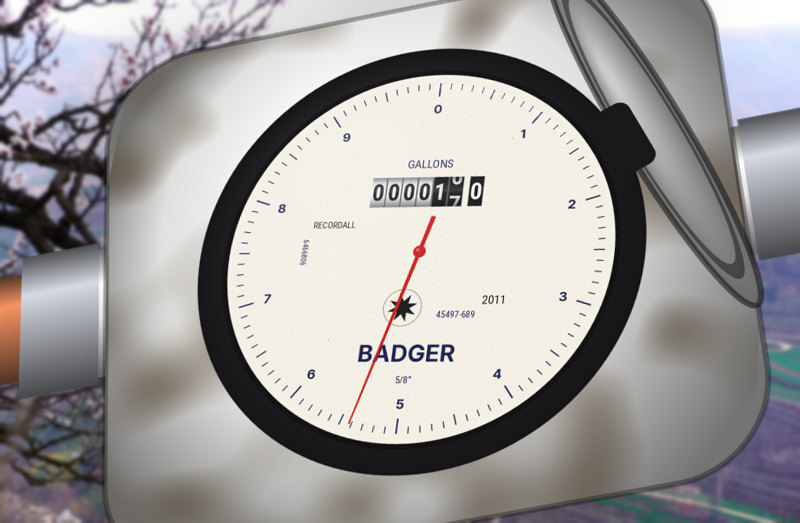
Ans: 165.4 (gal)
